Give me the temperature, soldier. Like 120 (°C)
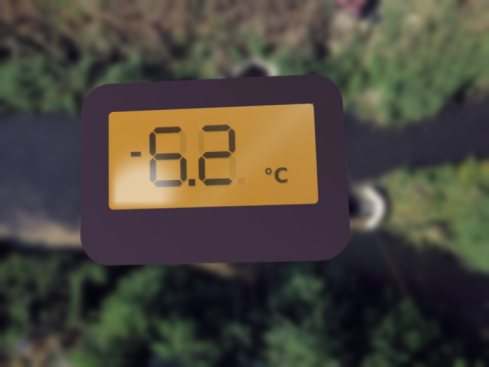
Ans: -6.2 (°C)
